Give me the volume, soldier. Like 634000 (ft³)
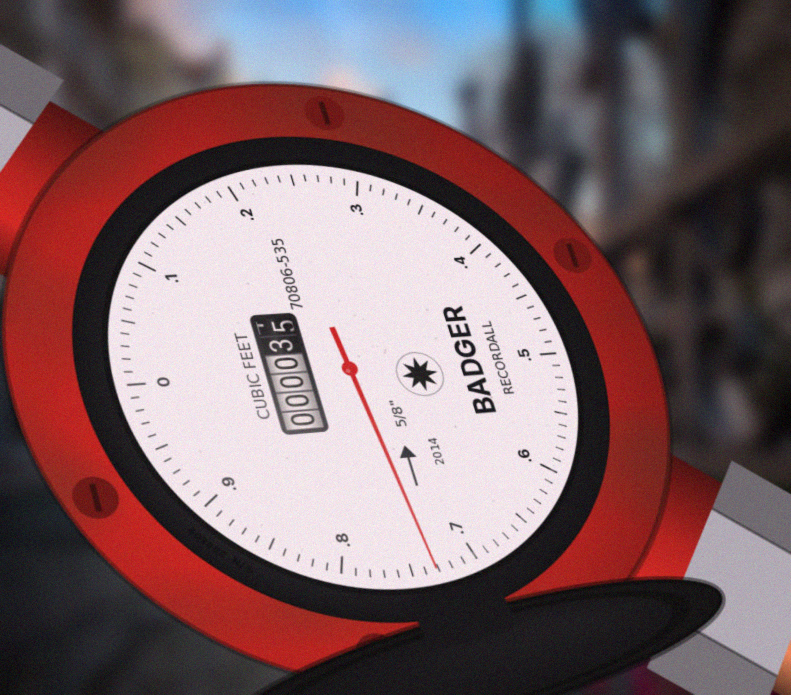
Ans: 34.73 (ft³)
